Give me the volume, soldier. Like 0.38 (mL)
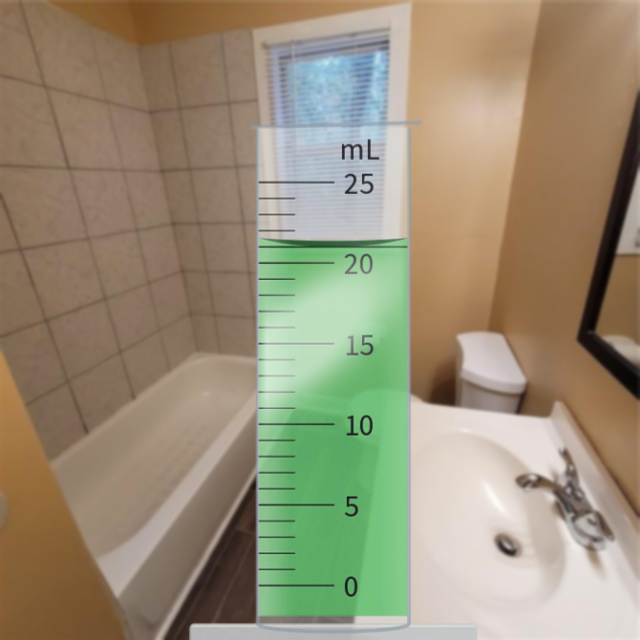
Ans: 21 (mL)
